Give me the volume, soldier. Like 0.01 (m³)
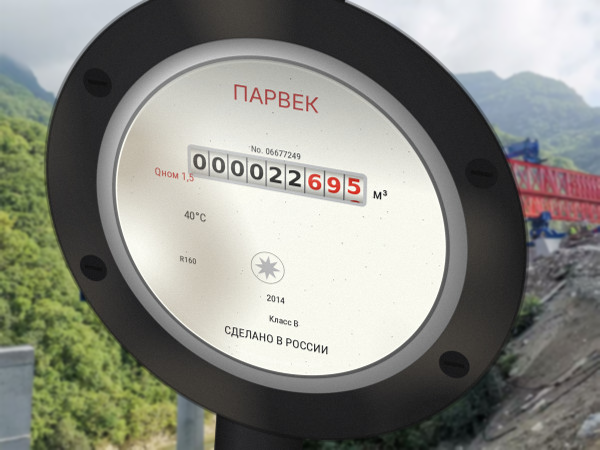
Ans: 22.695 (m³)
